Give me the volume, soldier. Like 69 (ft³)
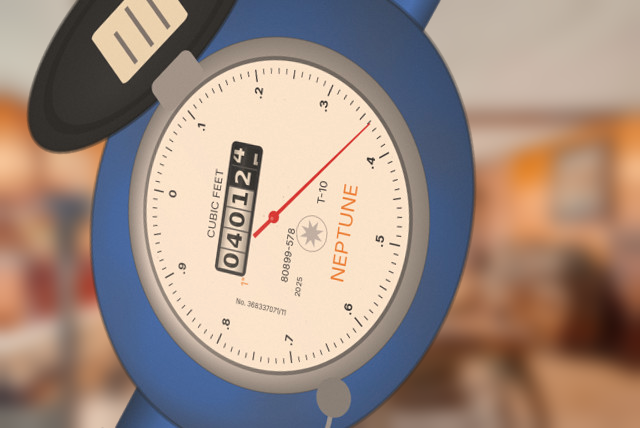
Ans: 40124.36 (ft³)
